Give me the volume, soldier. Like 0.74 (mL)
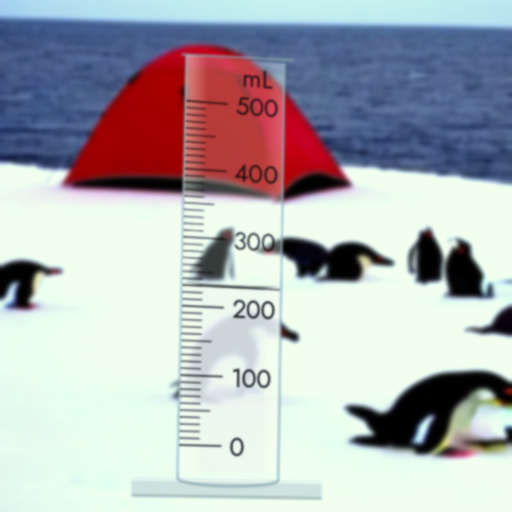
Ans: 230 (mL)
